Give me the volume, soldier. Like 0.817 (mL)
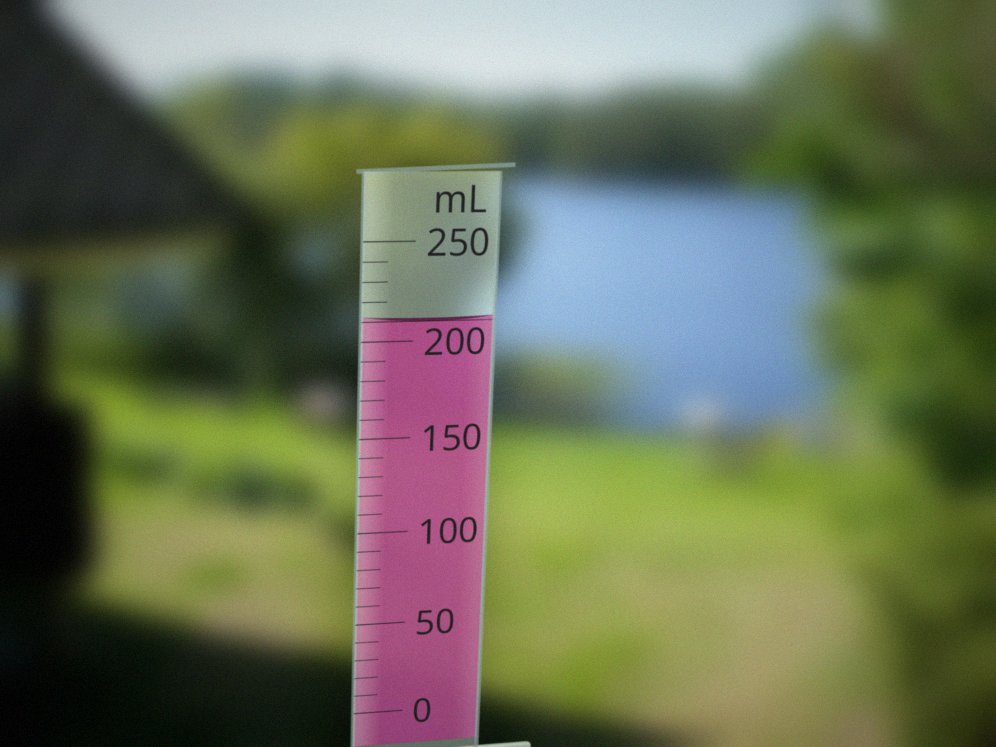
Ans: 210 (mL)
